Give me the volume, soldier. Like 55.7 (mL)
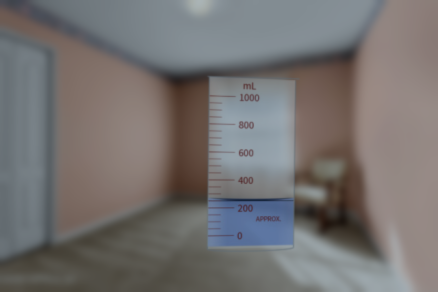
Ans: 250 (mL)
